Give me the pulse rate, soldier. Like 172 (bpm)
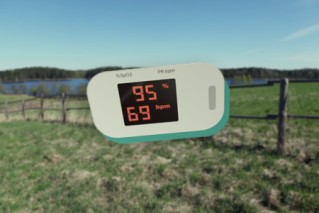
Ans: 69 (bpm)
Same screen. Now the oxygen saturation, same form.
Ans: 95 (%)
